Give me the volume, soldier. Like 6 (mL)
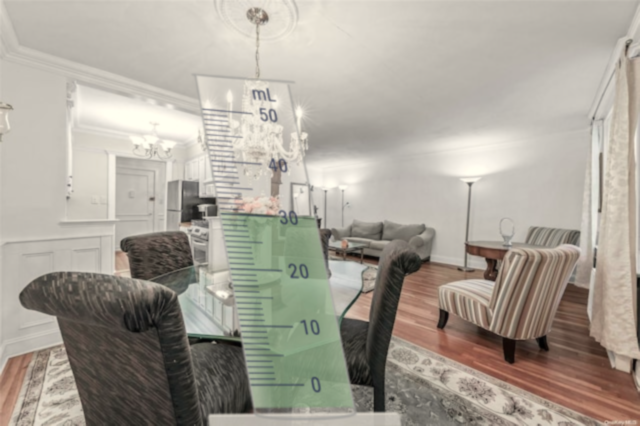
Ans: 30 (mL)
